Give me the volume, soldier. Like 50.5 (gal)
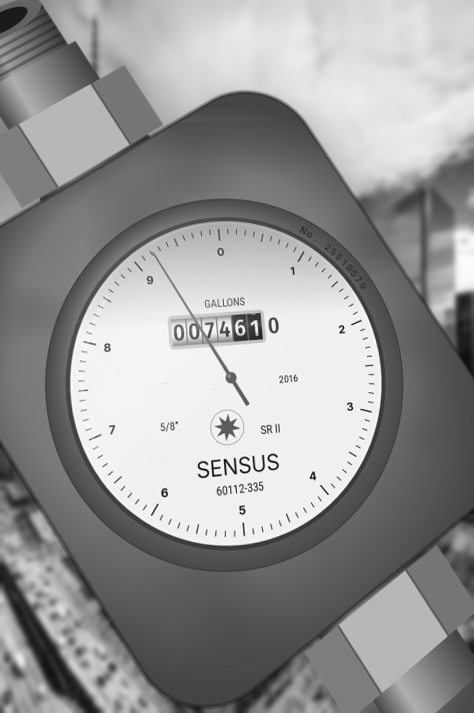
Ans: 74609.2 (gal)
